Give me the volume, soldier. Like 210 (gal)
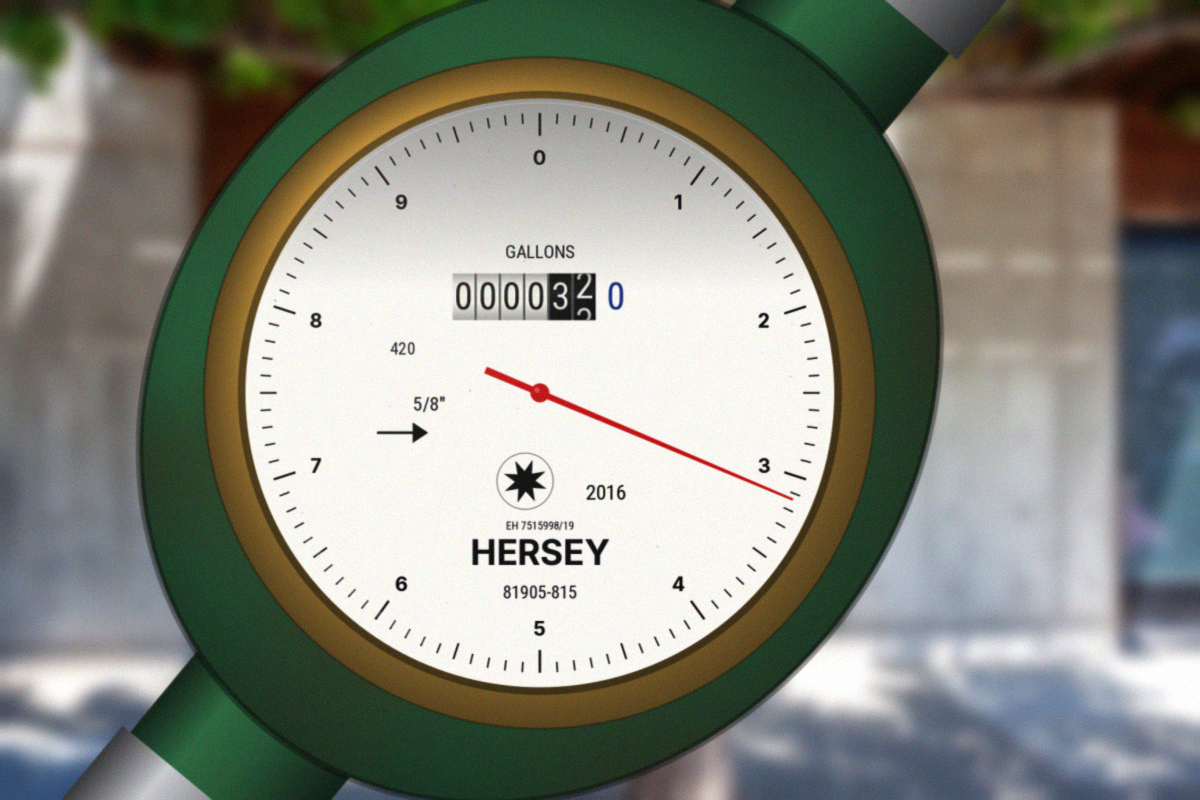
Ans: 323.1 (gal)
